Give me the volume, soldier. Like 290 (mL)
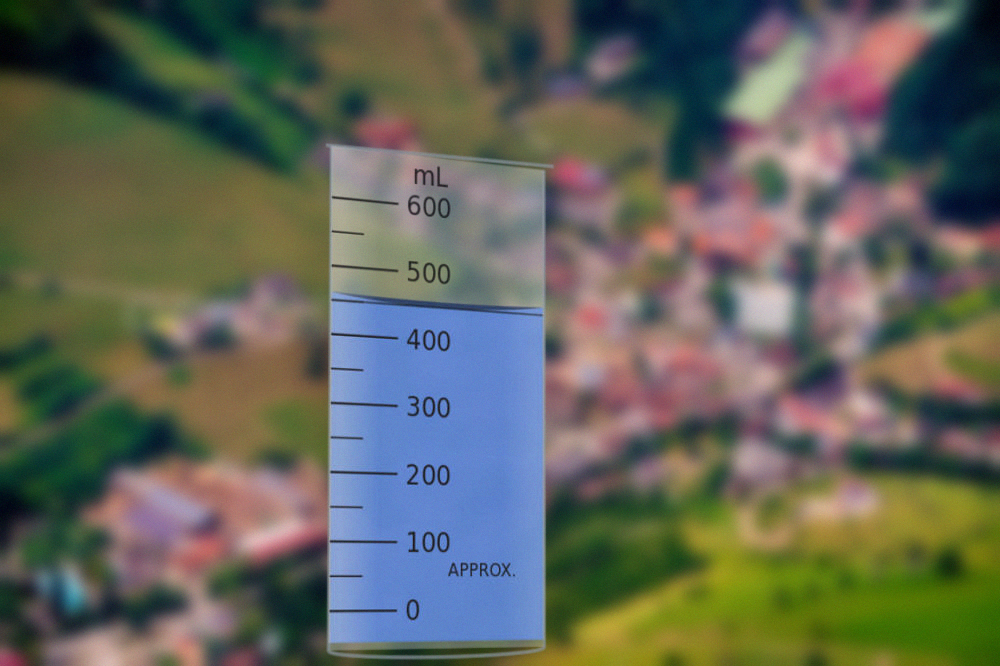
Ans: 450 (mL)
